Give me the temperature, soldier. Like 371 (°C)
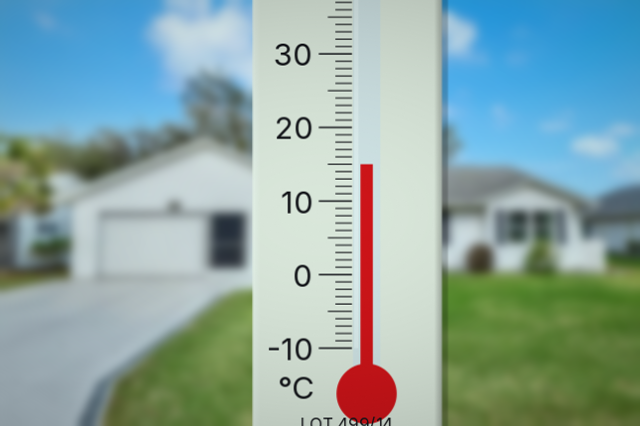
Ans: 15 (°C)
